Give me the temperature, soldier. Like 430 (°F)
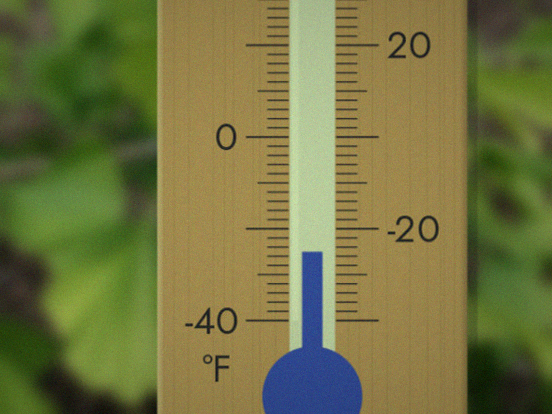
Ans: -25 (°F)
